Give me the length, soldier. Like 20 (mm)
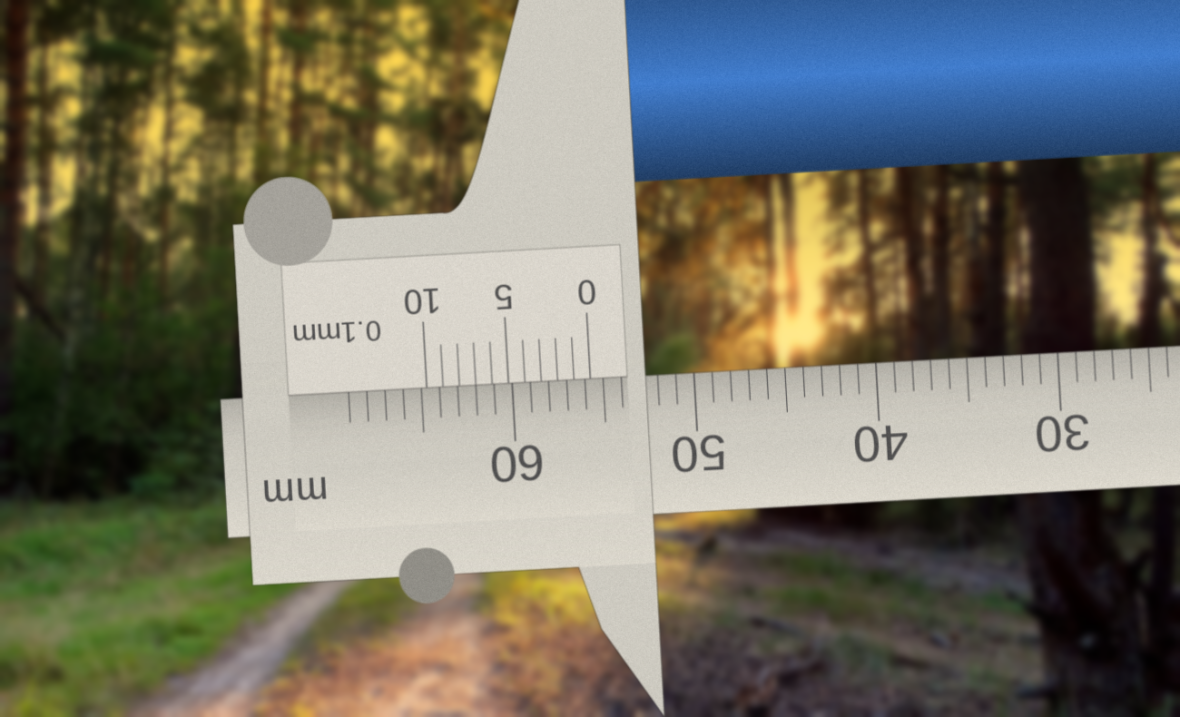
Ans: 55.7 (mm)
